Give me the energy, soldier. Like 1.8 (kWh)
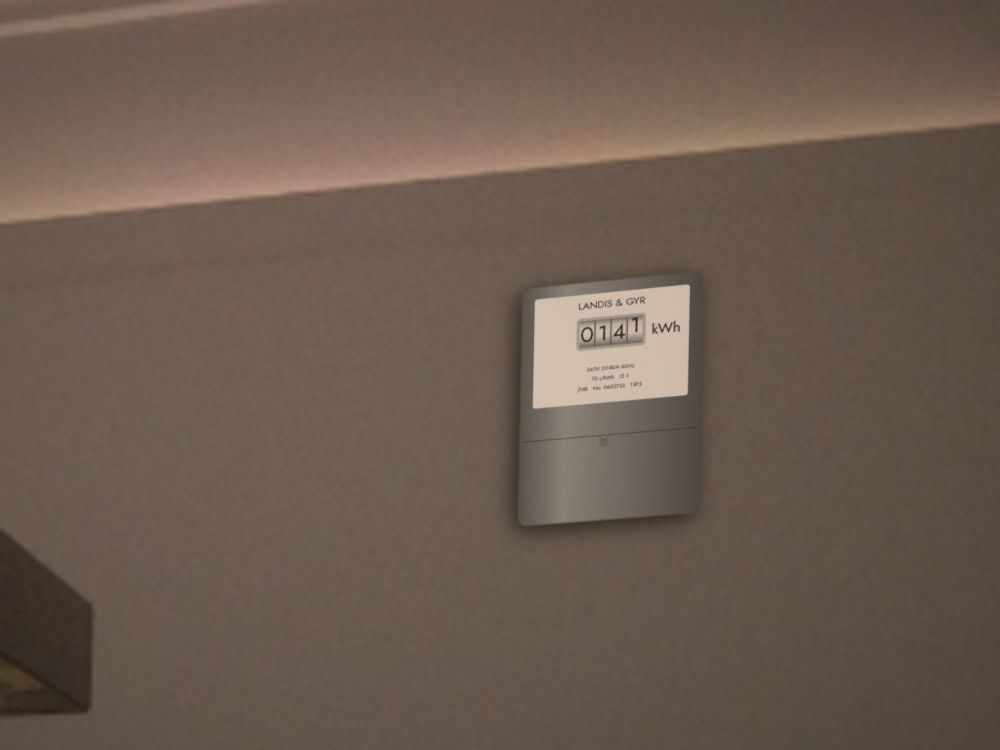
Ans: 141 (kWh)
